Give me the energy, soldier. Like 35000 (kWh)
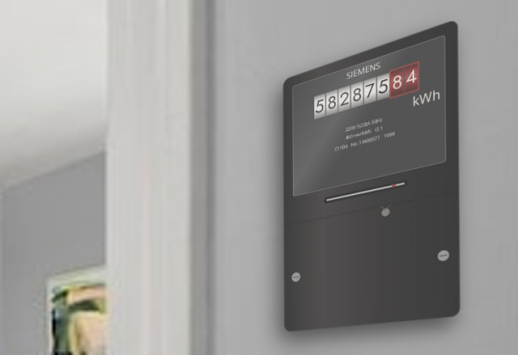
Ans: 582875.84 (kWh)
